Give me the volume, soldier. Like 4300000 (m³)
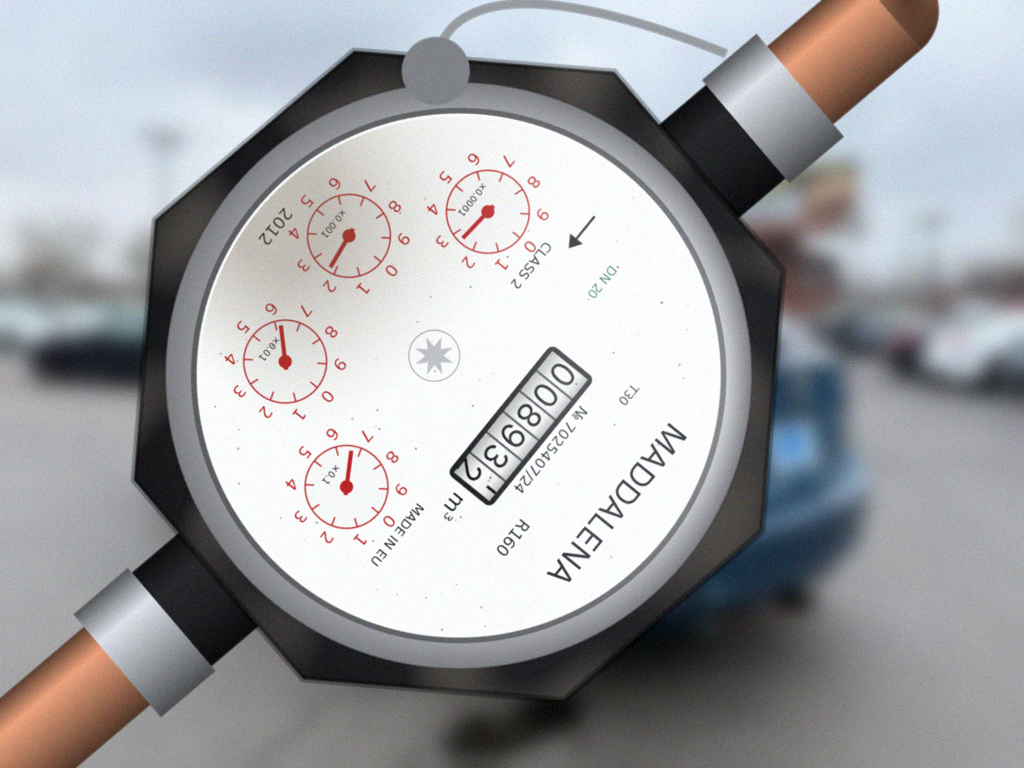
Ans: 8931.6622 (m³)
